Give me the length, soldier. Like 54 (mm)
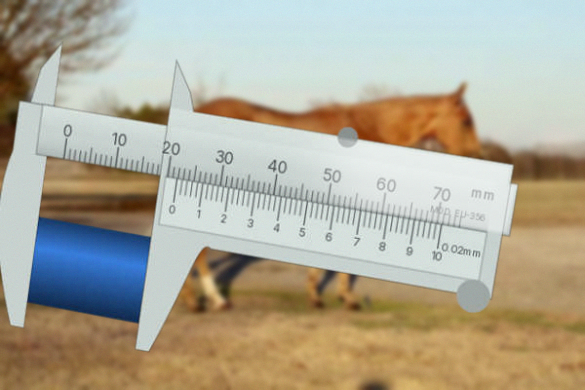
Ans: 21.8 (mm)
